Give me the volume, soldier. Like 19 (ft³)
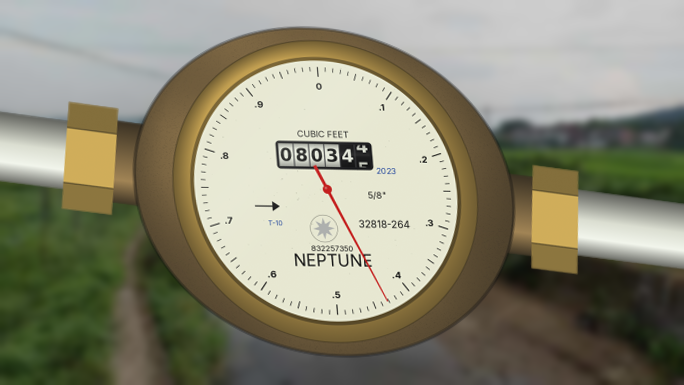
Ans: 80344.43 (ft³)
